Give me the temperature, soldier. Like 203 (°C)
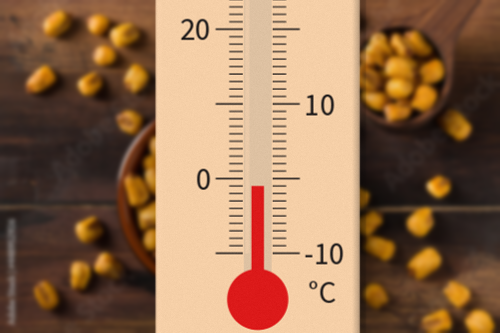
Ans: -1 (°C)
